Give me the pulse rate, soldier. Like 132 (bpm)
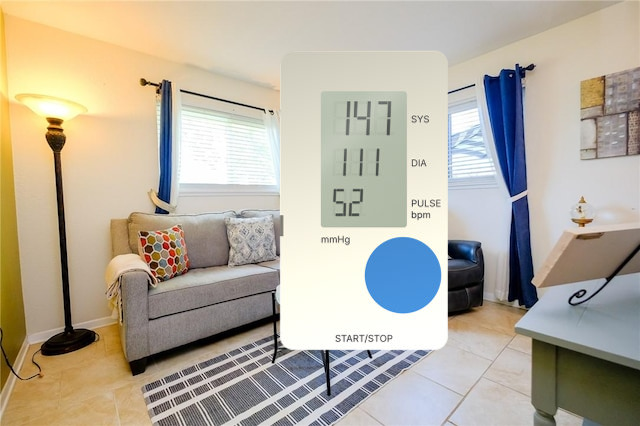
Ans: 52 (bpm)
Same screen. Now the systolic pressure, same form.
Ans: 147 (mmHg)
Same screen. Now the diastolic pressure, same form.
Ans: 111 (mmHg)
